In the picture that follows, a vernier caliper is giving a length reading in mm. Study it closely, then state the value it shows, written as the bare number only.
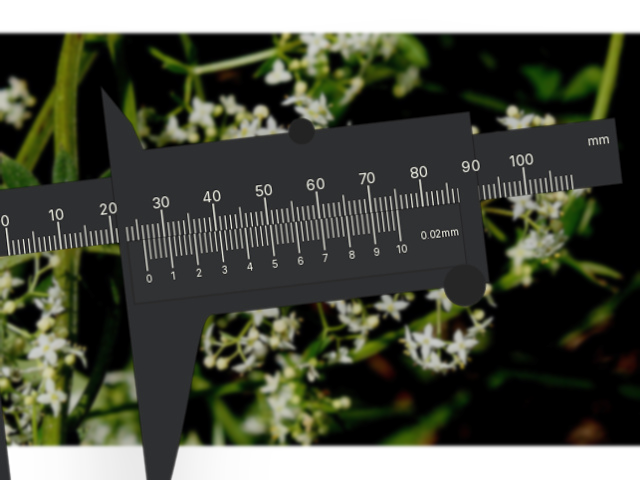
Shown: 26.0
